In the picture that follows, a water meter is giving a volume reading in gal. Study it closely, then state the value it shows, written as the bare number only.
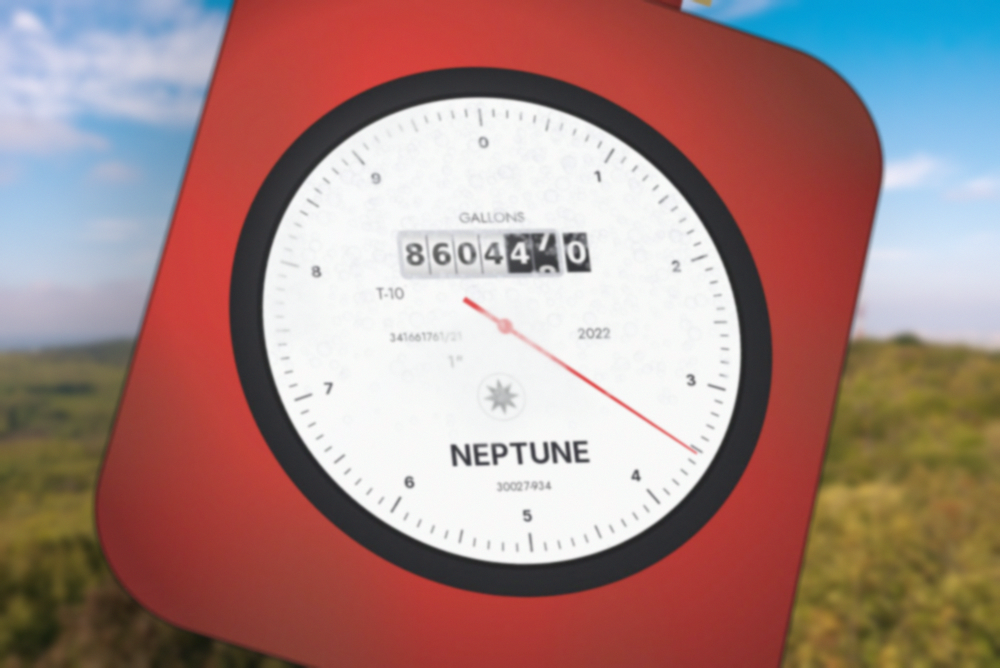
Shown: 8604473.5
